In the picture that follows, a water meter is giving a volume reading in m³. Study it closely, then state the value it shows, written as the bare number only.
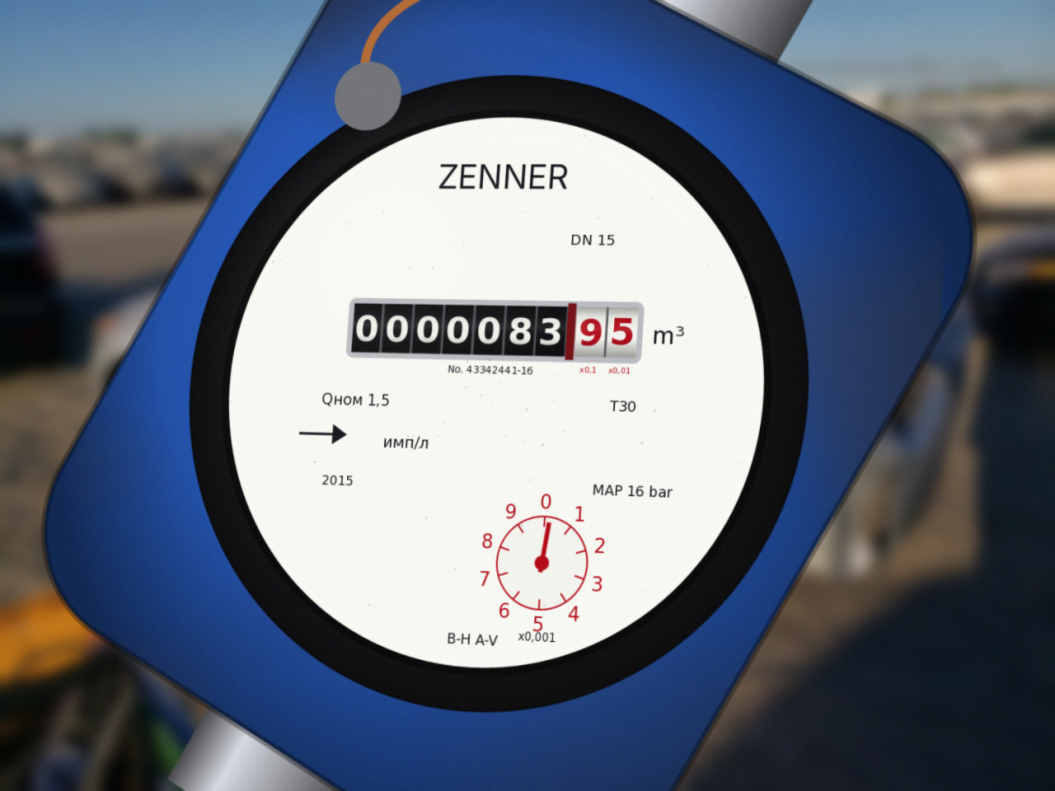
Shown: 83.950
